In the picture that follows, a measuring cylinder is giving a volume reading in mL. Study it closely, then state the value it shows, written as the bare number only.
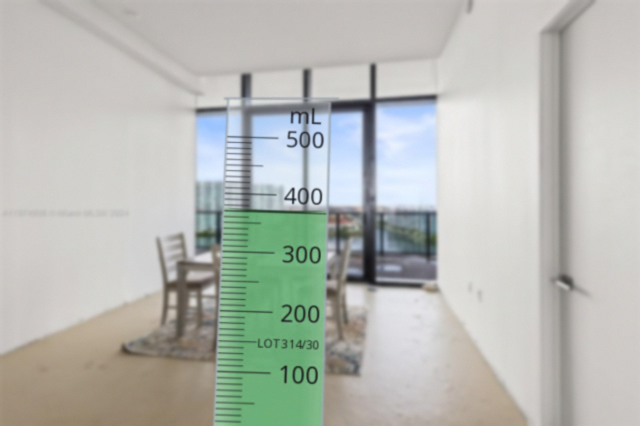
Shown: 370
